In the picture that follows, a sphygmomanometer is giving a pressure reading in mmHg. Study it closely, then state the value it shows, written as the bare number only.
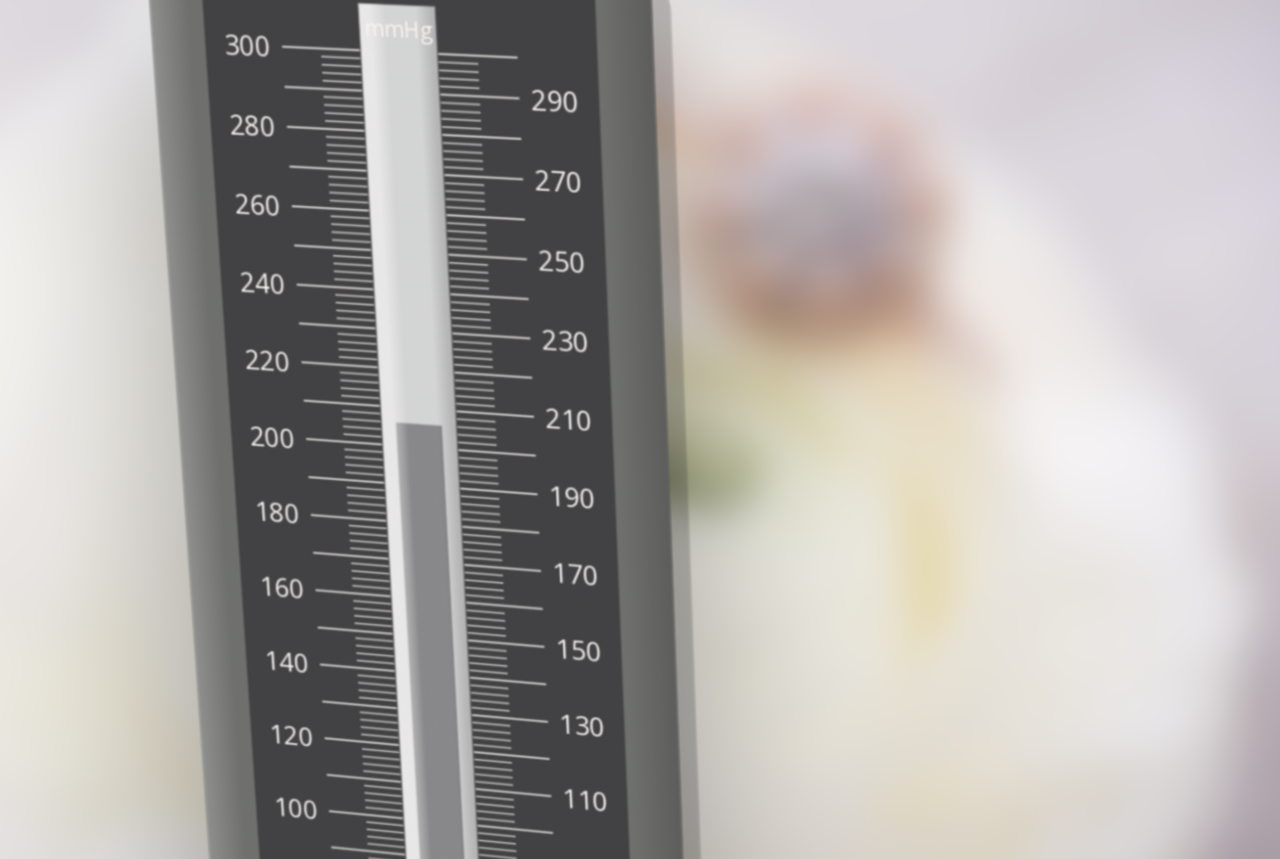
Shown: 206
